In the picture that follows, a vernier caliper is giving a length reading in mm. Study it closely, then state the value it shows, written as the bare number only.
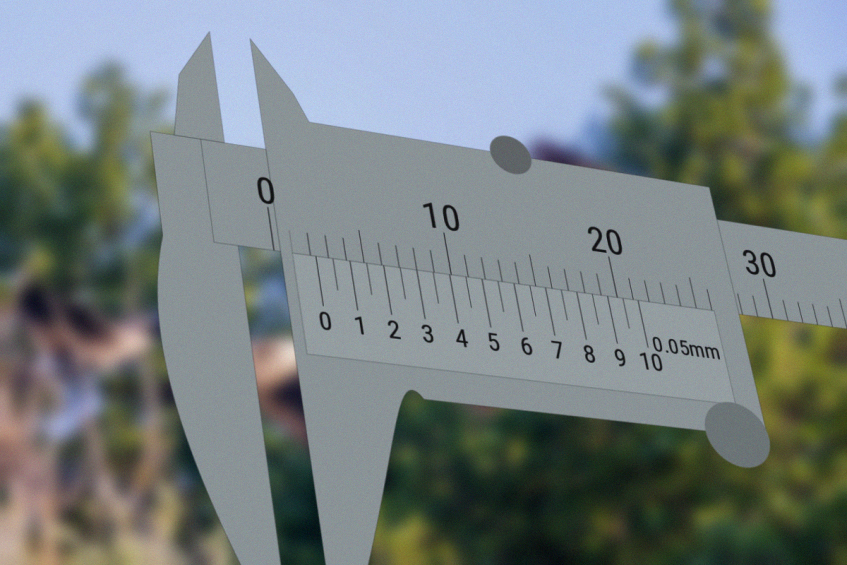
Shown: 2.3
